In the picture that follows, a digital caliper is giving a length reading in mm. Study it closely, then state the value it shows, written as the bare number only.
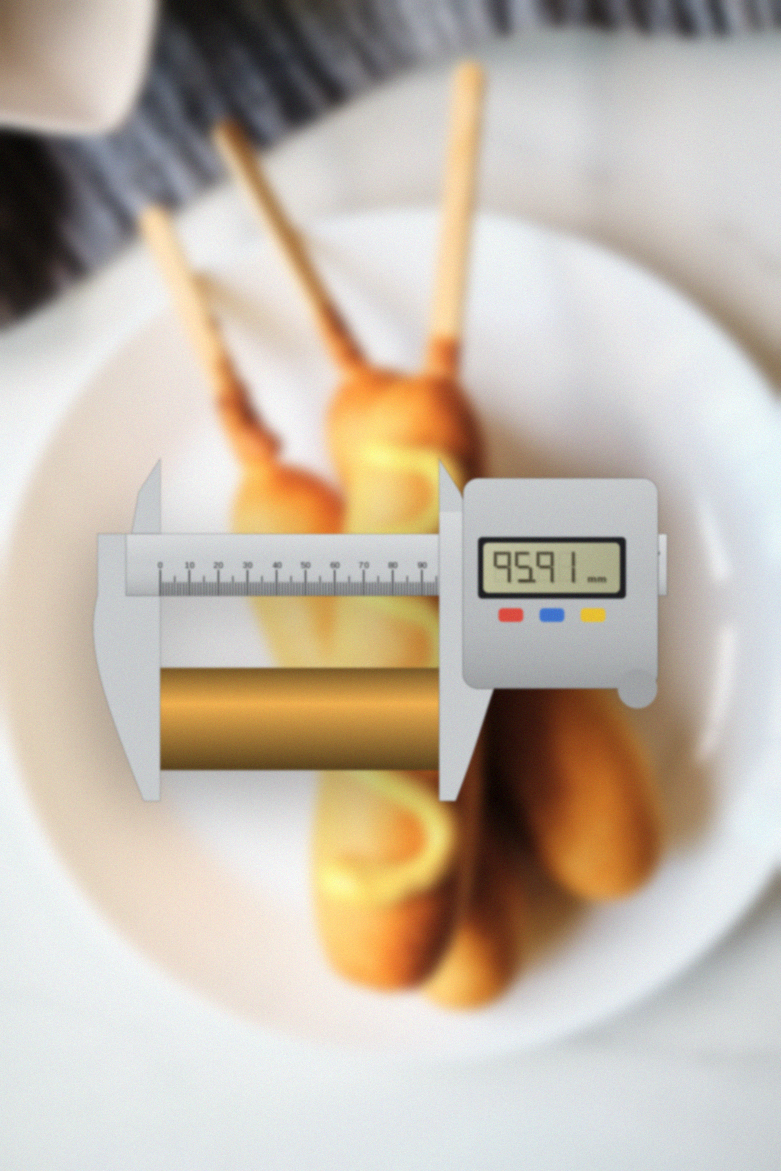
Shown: 95.91
